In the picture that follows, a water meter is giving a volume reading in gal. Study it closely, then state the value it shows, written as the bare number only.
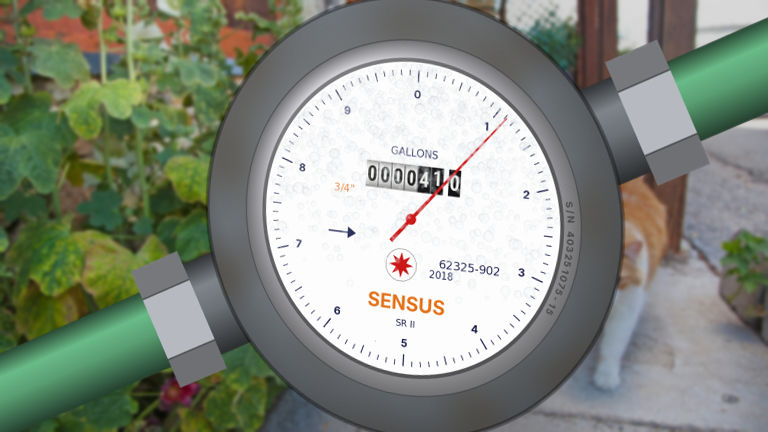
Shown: 411.1
